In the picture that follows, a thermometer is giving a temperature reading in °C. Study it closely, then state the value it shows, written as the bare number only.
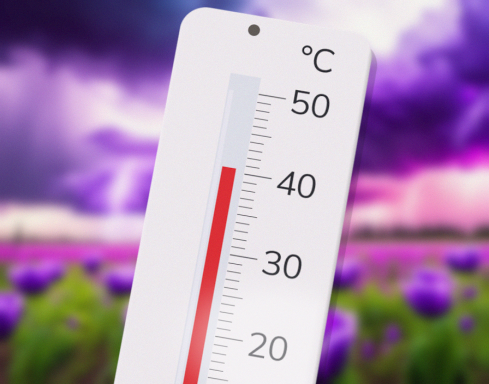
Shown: 40.5
